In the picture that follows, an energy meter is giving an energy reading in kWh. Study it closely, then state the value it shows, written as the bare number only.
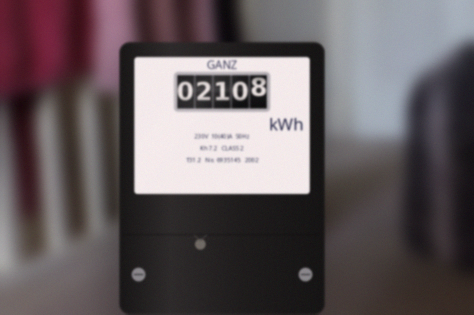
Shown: 2108
